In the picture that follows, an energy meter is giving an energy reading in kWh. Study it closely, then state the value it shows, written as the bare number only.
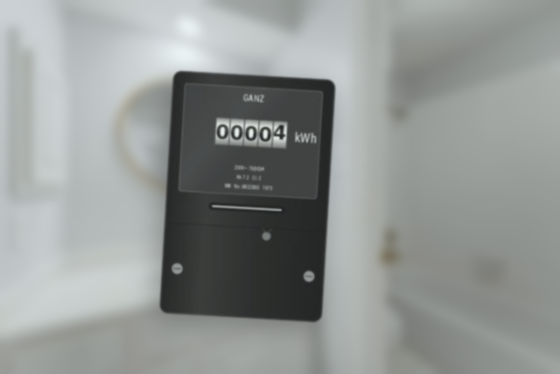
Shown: 4
